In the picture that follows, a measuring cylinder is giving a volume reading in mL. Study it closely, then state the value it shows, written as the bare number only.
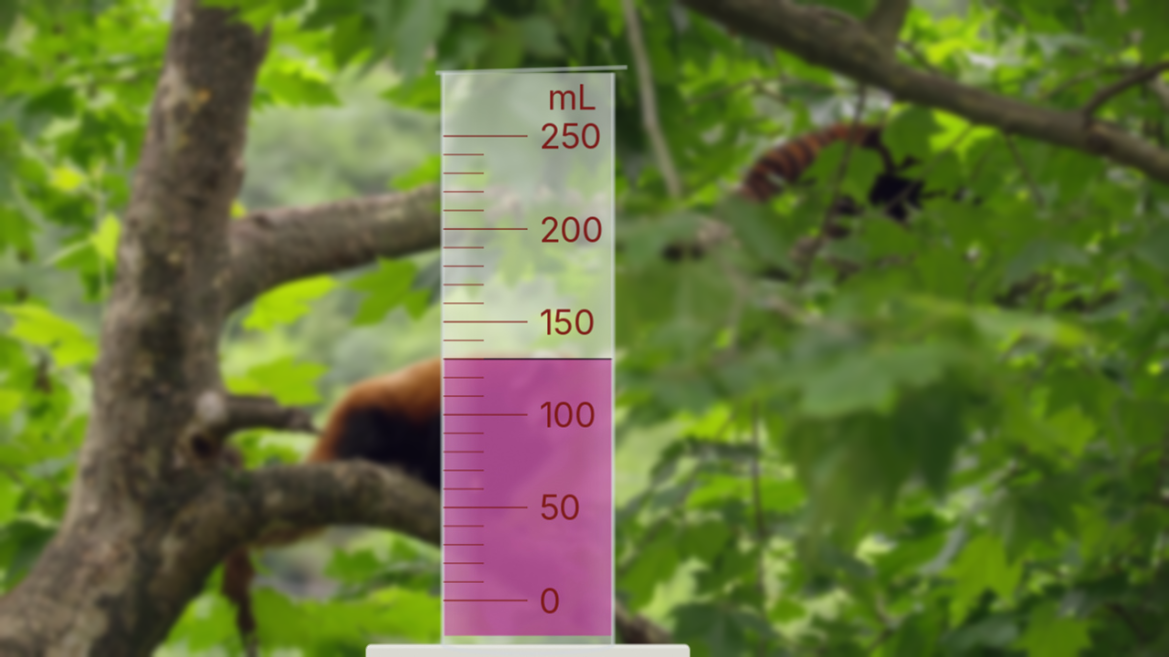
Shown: 130
